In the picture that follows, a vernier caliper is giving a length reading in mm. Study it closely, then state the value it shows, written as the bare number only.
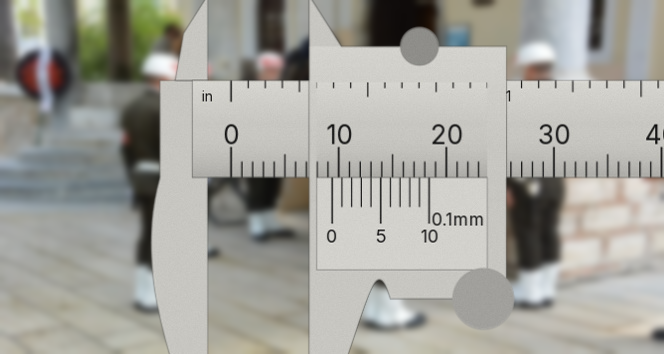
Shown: 9.4
